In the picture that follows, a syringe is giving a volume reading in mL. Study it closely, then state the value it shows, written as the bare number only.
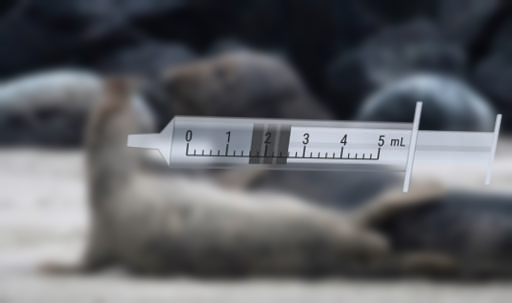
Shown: 1.6
